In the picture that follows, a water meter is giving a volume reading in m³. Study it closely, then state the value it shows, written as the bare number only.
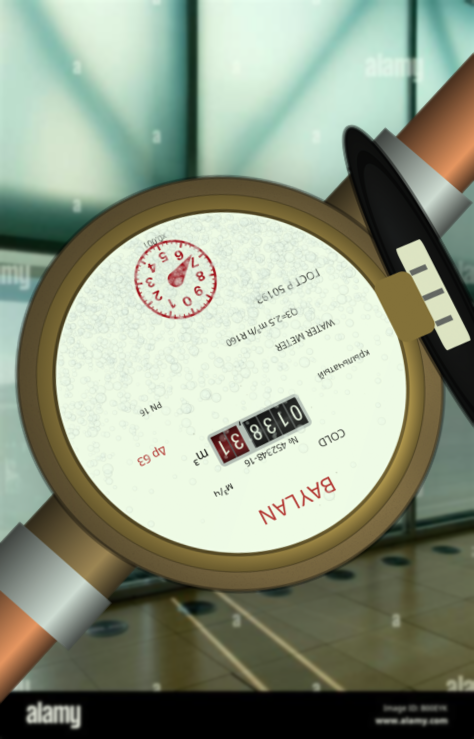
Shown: 138.316
